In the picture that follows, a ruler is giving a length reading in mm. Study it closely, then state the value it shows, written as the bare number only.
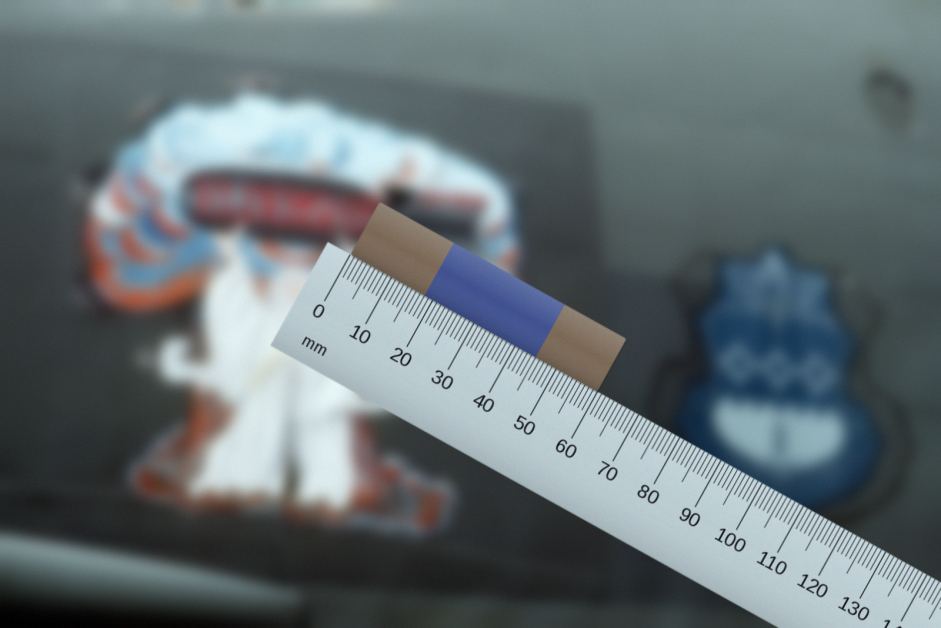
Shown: 60
